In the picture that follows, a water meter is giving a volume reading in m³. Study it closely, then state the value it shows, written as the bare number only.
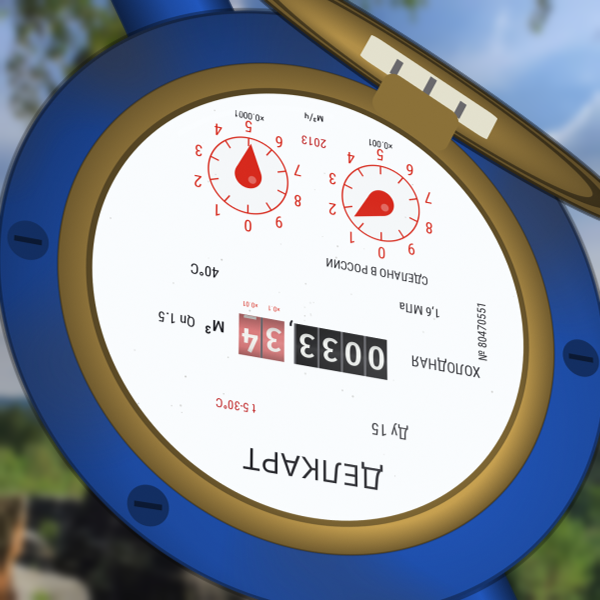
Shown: 33.3415
